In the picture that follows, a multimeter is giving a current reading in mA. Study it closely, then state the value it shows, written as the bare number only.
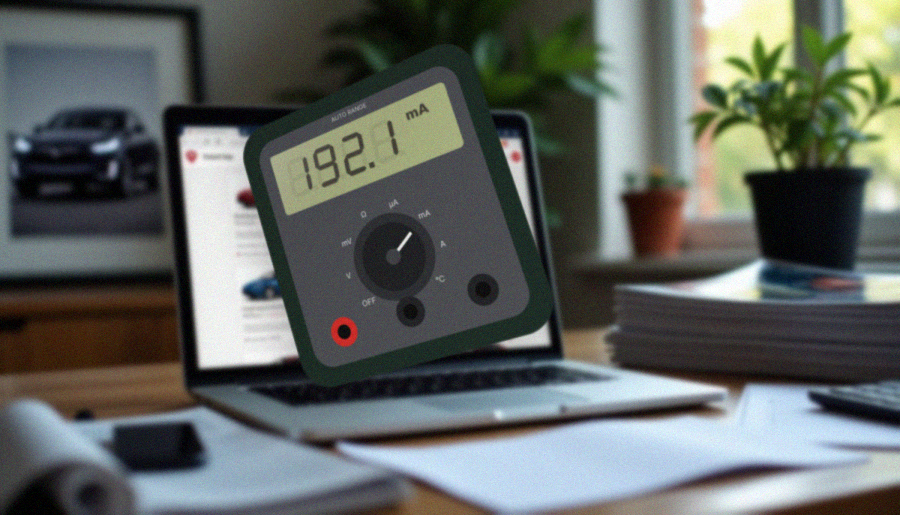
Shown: 192.1
